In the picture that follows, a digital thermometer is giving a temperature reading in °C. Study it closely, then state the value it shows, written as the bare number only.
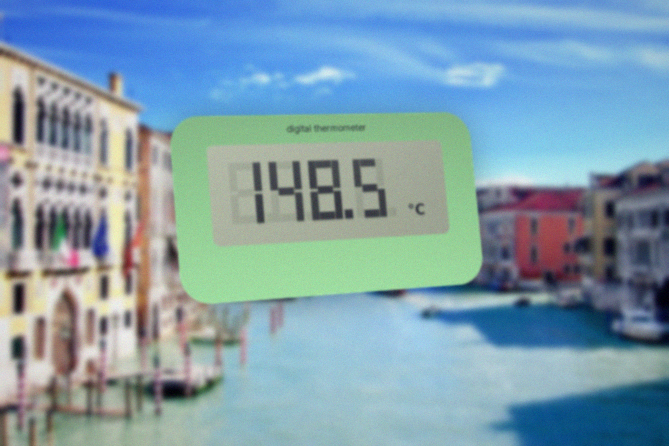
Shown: 148.5
